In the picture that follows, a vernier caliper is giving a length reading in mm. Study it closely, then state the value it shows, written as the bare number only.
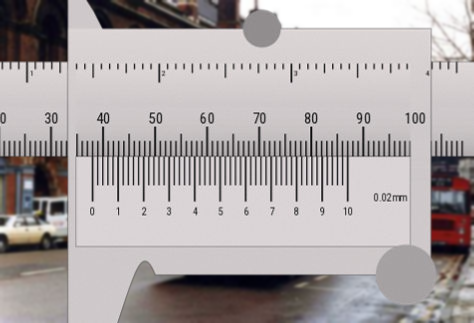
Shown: 38.0
